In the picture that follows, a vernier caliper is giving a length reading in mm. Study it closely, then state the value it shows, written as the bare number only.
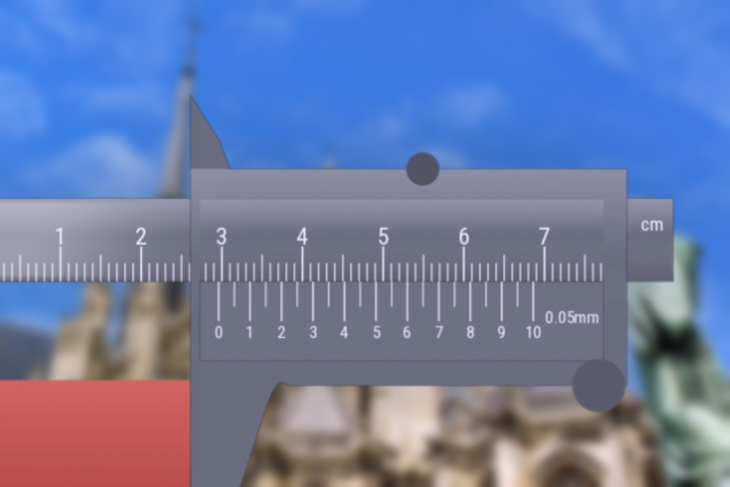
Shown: 29.6
